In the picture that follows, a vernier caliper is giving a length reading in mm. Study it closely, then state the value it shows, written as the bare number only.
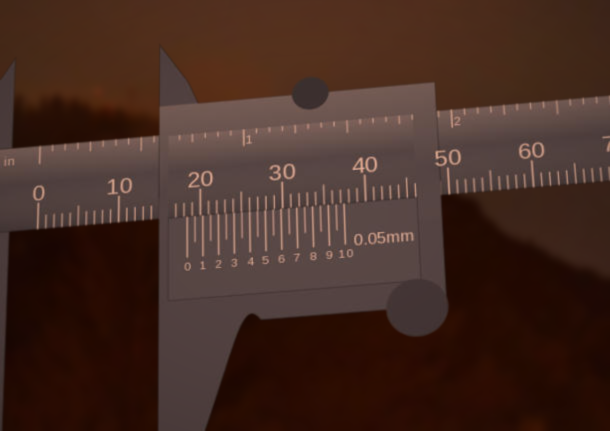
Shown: 18.4
